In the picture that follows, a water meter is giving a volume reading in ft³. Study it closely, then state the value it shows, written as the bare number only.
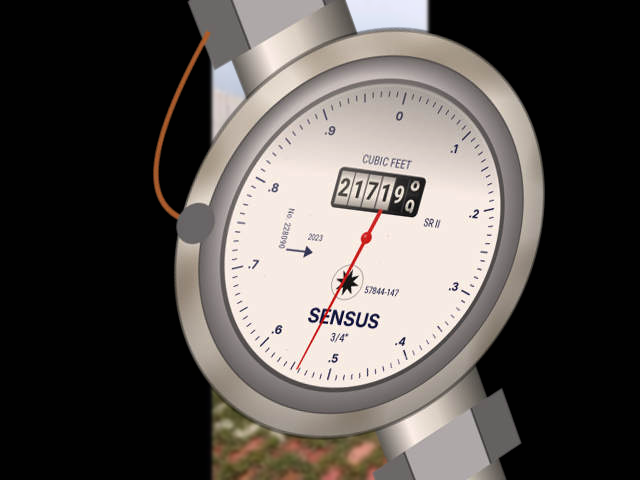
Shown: 217198.54
